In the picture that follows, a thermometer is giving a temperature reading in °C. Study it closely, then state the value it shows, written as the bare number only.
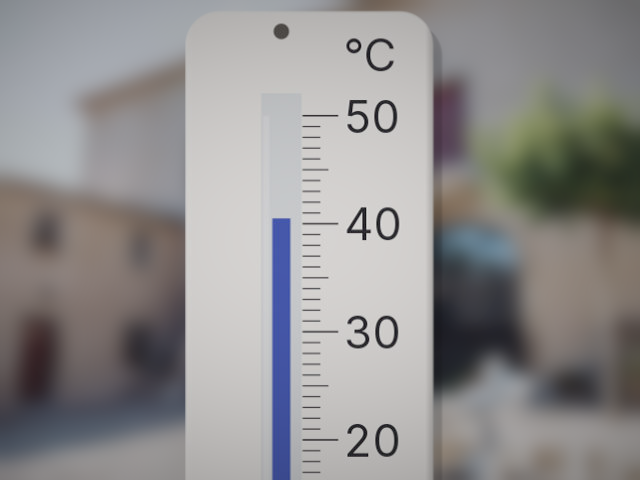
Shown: 40.5
